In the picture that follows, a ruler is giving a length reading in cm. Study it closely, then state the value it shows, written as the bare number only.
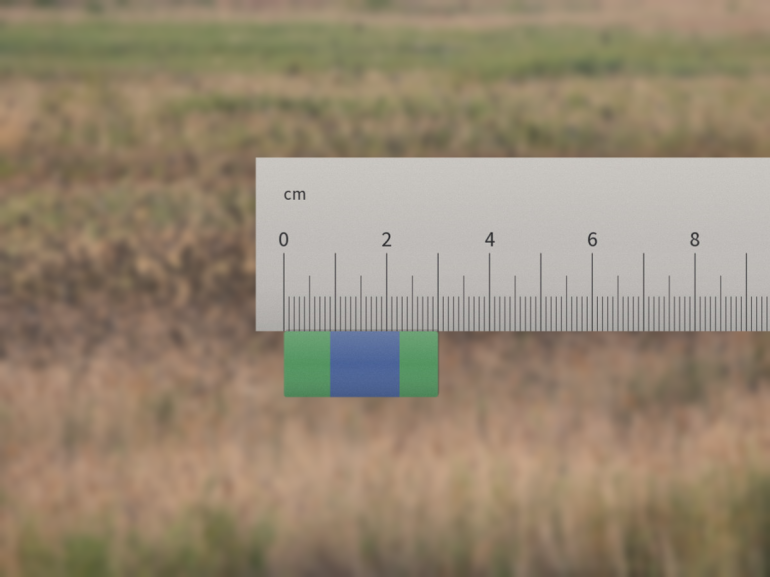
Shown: 3
